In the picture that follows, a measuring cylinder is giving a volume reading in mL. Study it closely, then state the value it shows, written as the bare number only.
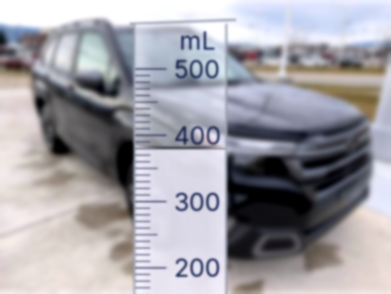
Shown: 380
